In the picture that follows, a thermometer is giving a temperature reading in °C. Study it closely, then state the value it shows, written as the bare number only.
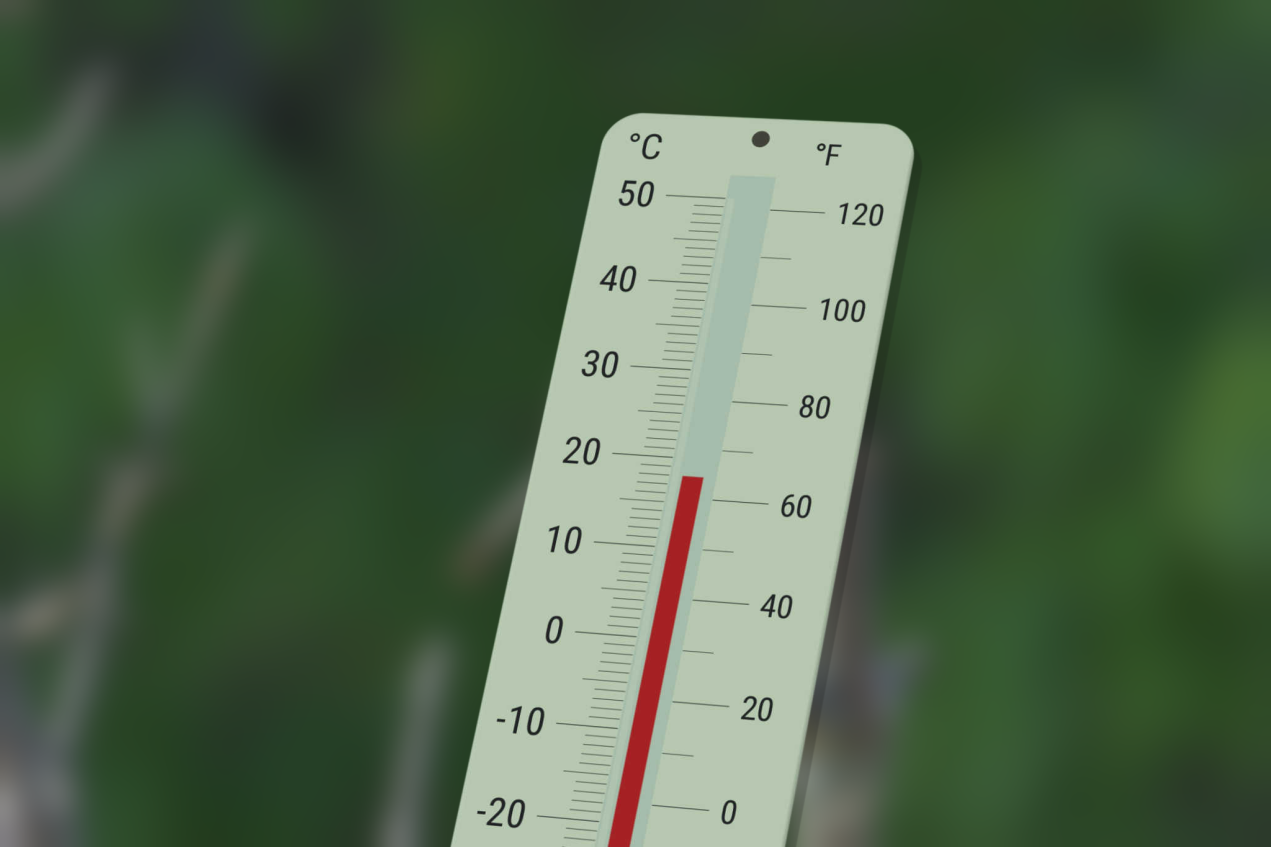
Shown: 18
